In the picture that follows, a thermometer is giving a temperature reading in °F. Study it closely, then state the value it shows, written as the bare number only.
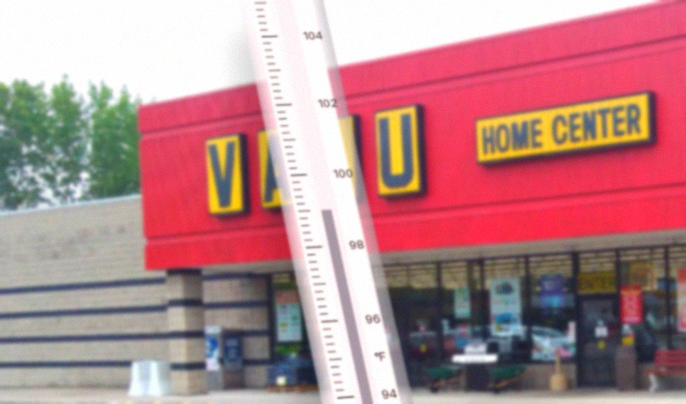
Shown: 99
